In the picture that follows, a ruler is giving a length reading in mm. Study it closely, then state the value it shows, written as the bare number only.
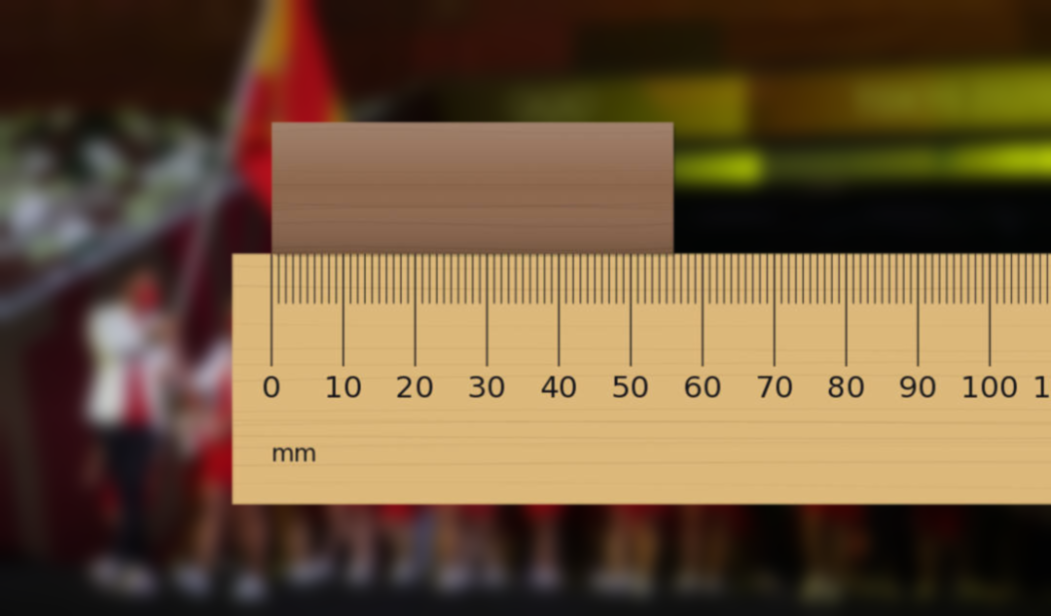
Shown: 56
